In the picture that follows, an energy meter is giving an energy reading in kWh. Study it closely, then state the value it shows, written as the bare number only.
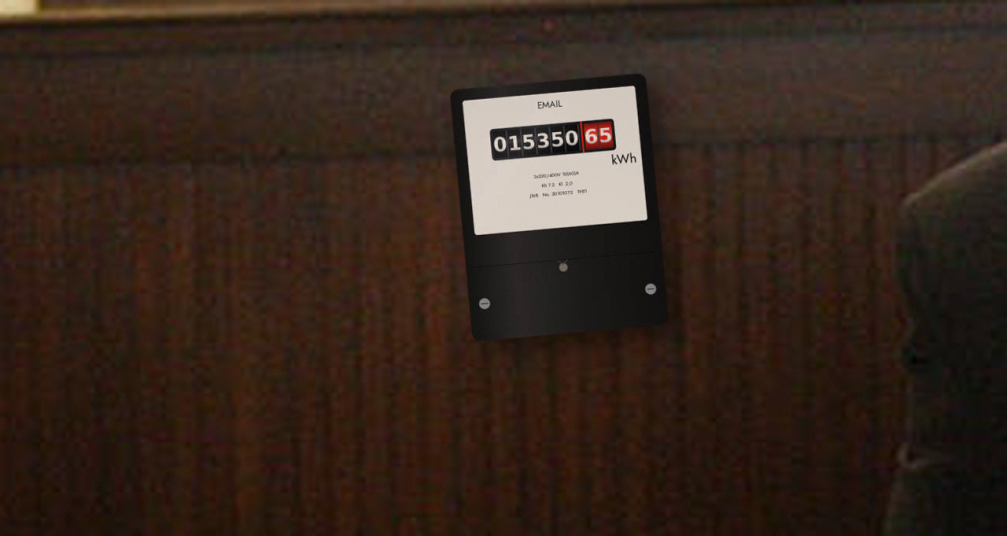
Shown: 15350.65
